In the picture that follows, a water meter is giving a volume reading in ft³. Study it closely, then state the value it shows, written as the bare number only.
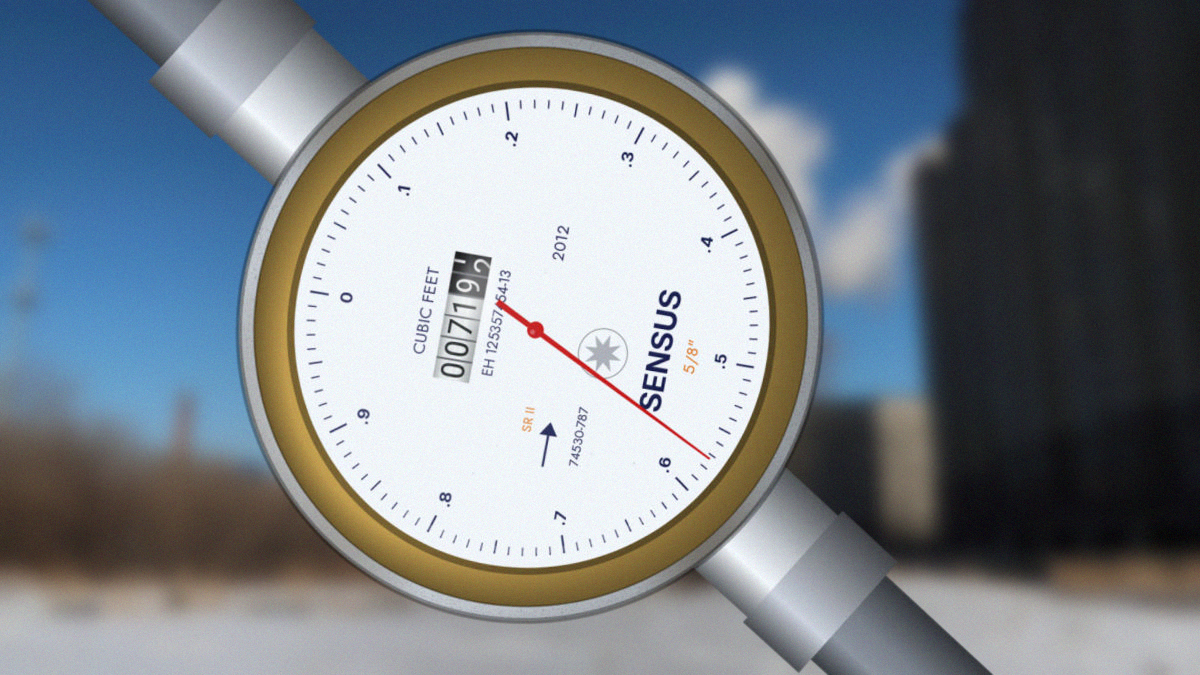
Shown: 7191.57
